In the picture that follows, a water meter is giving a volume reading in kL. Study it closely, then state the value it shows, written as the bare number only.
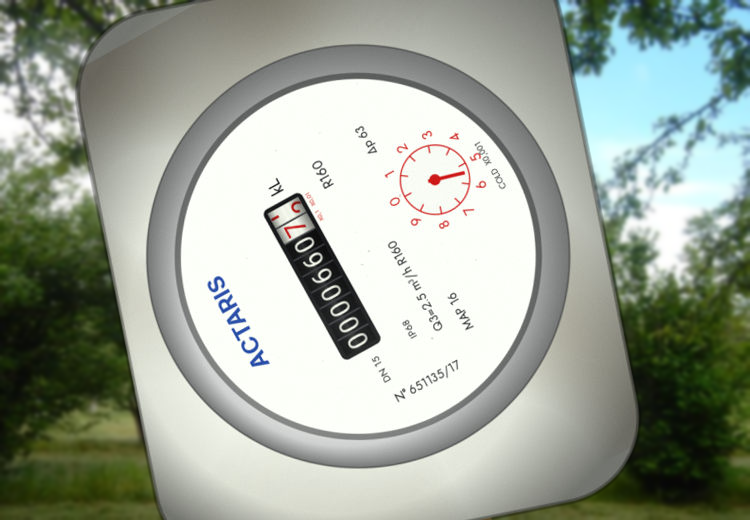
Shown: 660.715
